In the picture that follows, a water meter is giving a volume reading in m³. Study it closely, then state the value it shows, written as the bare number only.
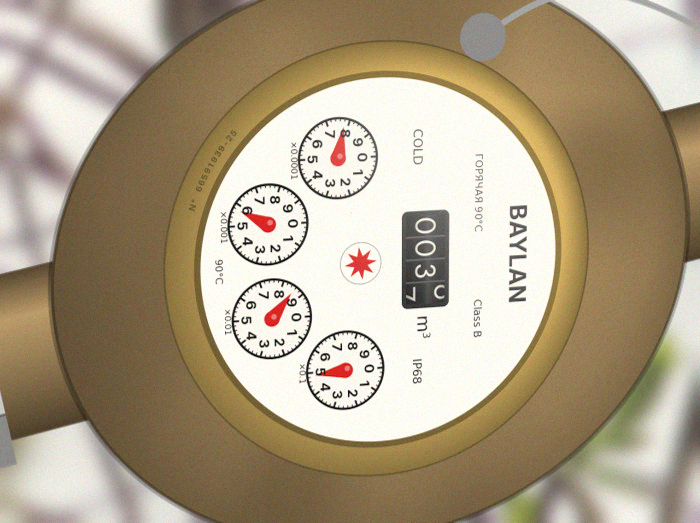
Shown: 36.4857
